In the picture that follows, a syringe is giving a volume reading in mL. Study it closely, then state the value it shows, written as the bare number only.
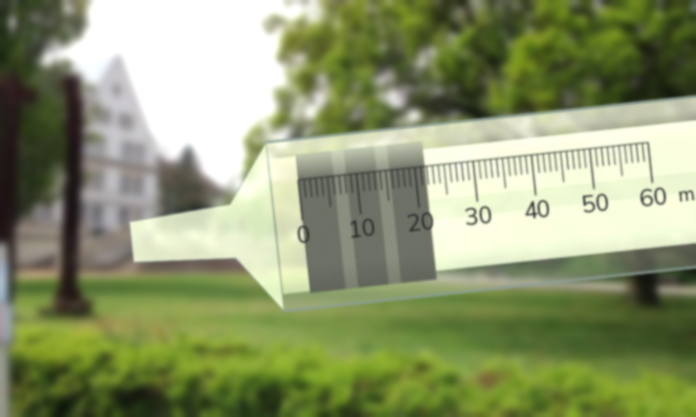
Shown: 0
